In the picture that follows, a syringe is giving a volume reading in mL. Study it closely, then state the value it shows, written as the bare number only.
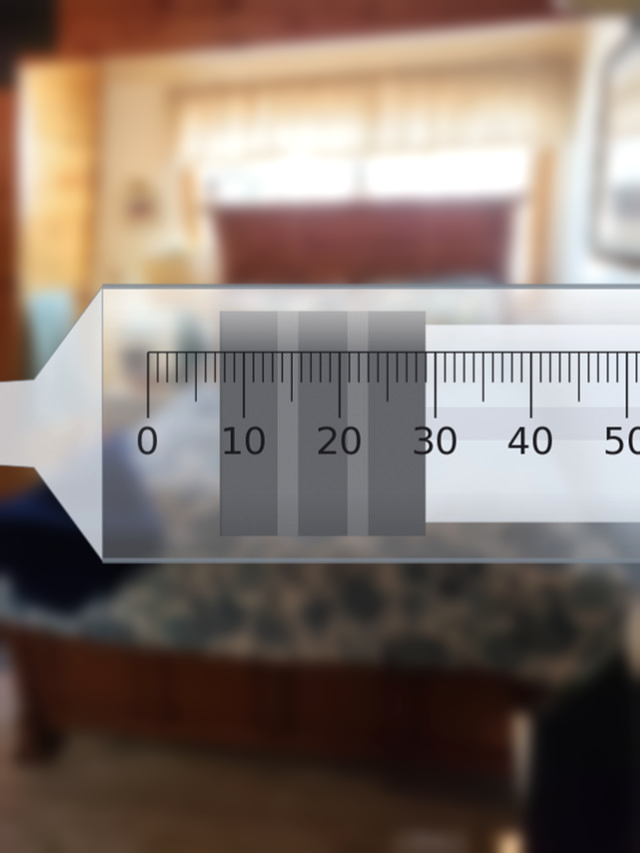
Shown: 7.5
